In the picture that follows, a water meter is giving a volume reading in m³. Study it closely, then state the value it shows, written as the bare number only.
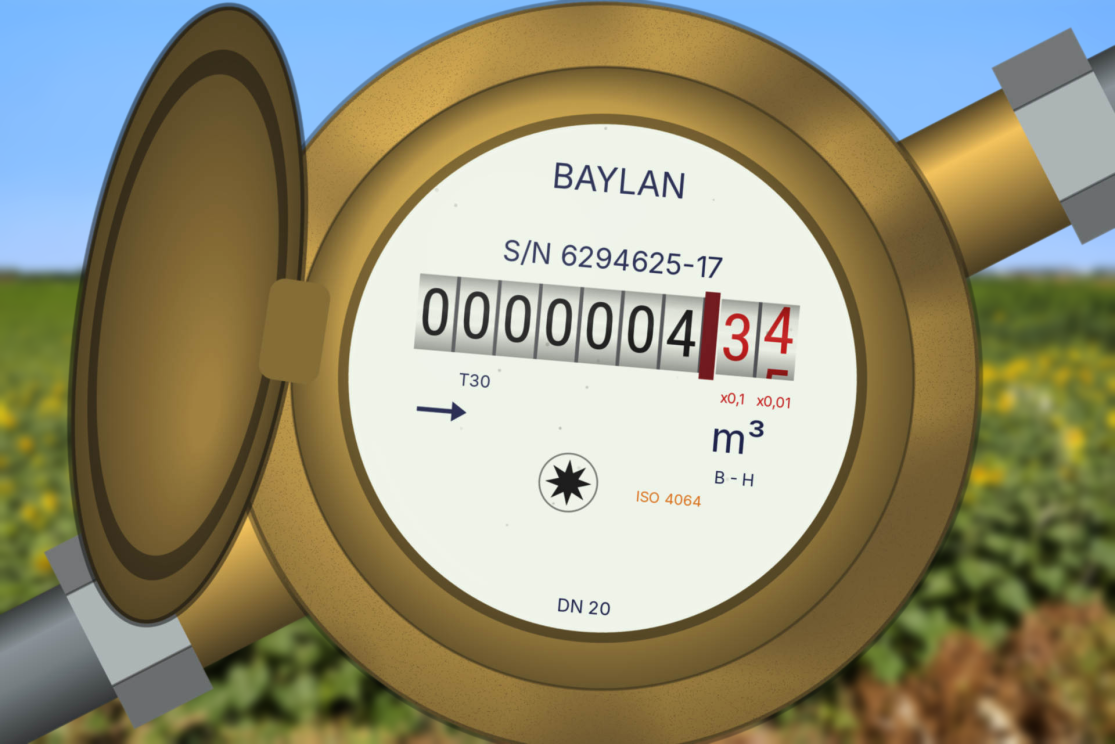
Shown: 4.34
